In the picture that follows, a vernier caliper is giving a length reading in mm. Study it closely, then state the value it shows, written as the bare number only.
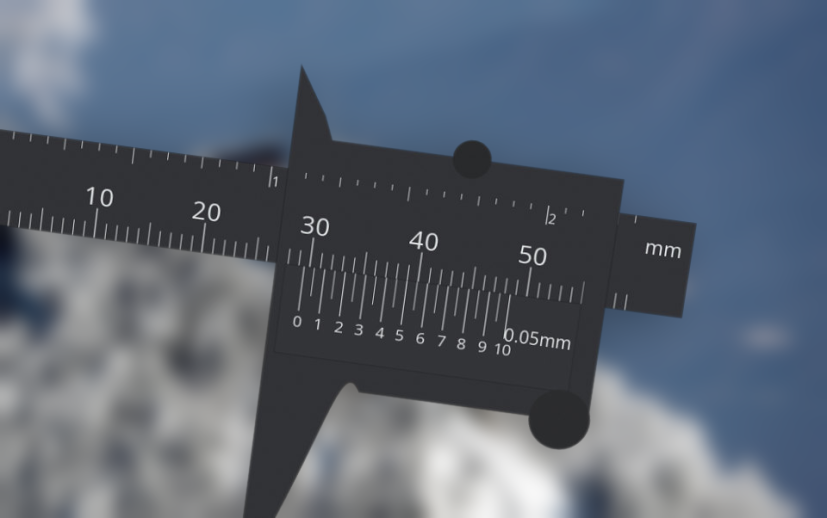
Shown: 29.5
